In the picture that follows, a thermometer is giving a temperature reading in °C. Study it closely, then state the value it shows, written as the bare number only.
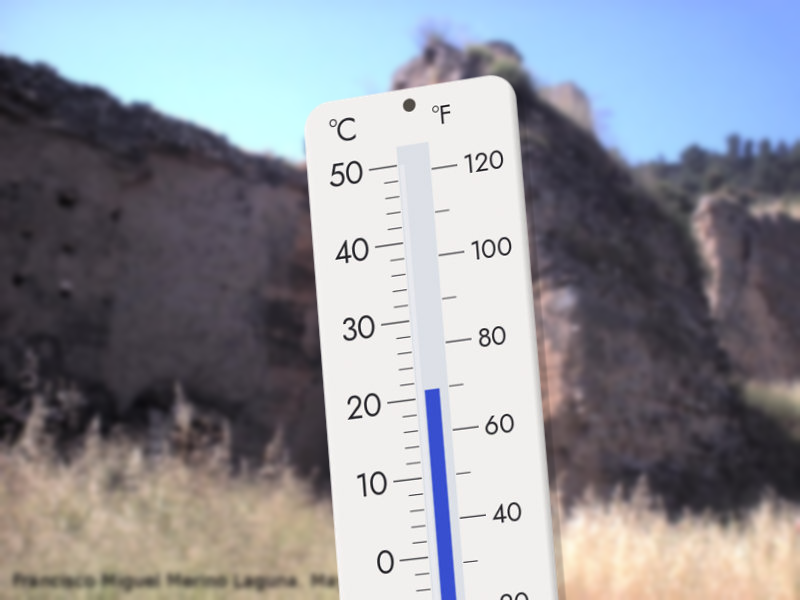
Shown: 21
